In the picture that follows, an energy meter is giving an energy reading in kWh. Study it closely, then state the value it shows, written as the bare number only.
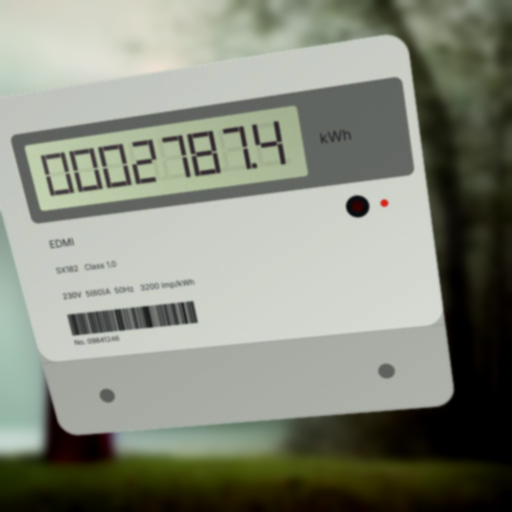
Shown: 2787.4
